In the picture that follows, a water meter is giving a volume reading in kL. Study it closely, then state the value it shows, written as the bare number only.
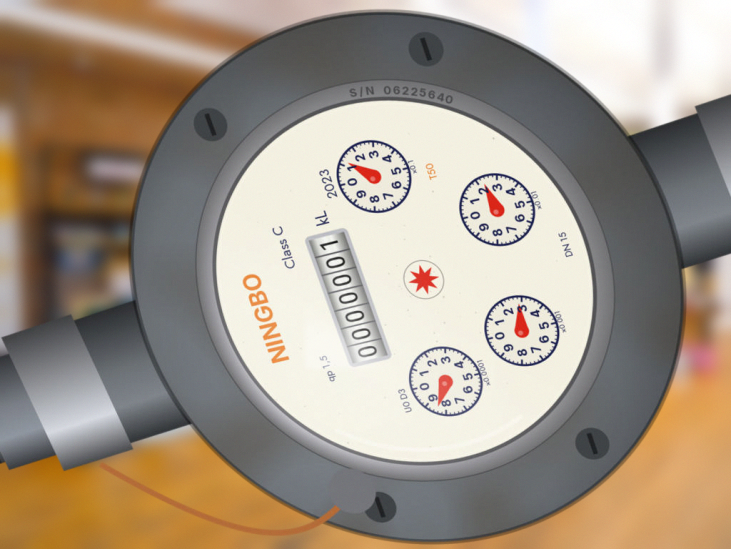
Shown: 1.1228
